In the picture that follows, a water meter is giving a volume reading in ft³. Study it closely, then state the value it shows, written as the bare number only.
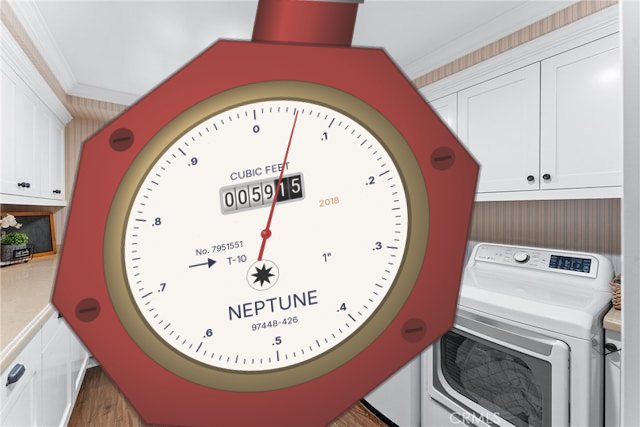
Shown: 5915.05
